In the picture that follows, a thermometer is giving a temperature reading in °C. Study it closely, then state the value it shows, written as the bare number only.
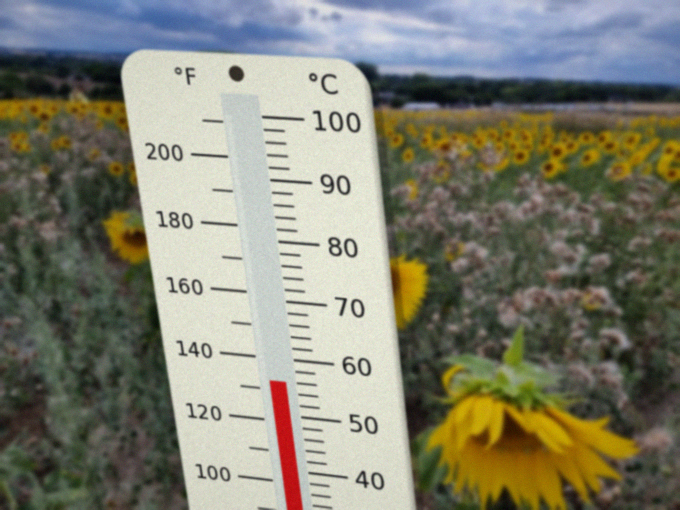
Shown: 56
